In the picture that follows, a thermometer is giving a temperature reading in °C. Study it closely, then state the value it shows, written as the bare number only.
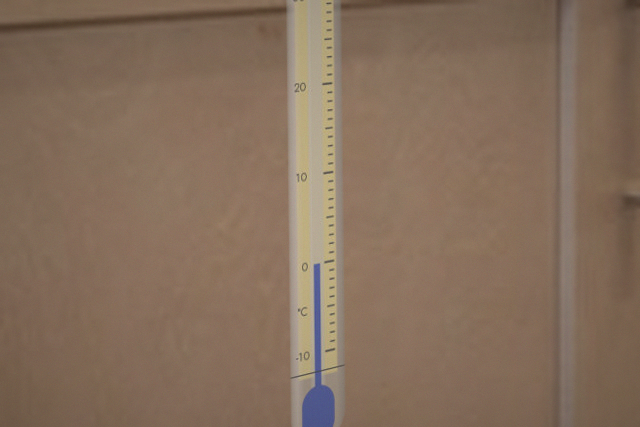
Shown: 0
